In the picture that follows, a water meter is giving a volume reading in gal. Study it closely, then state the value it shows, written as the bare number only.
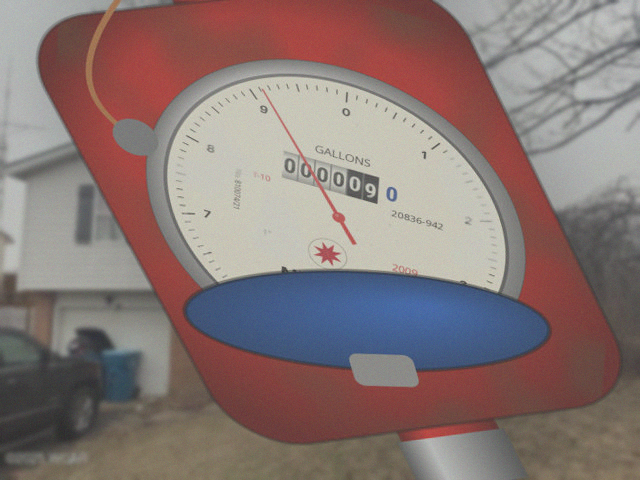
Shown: 89.1
